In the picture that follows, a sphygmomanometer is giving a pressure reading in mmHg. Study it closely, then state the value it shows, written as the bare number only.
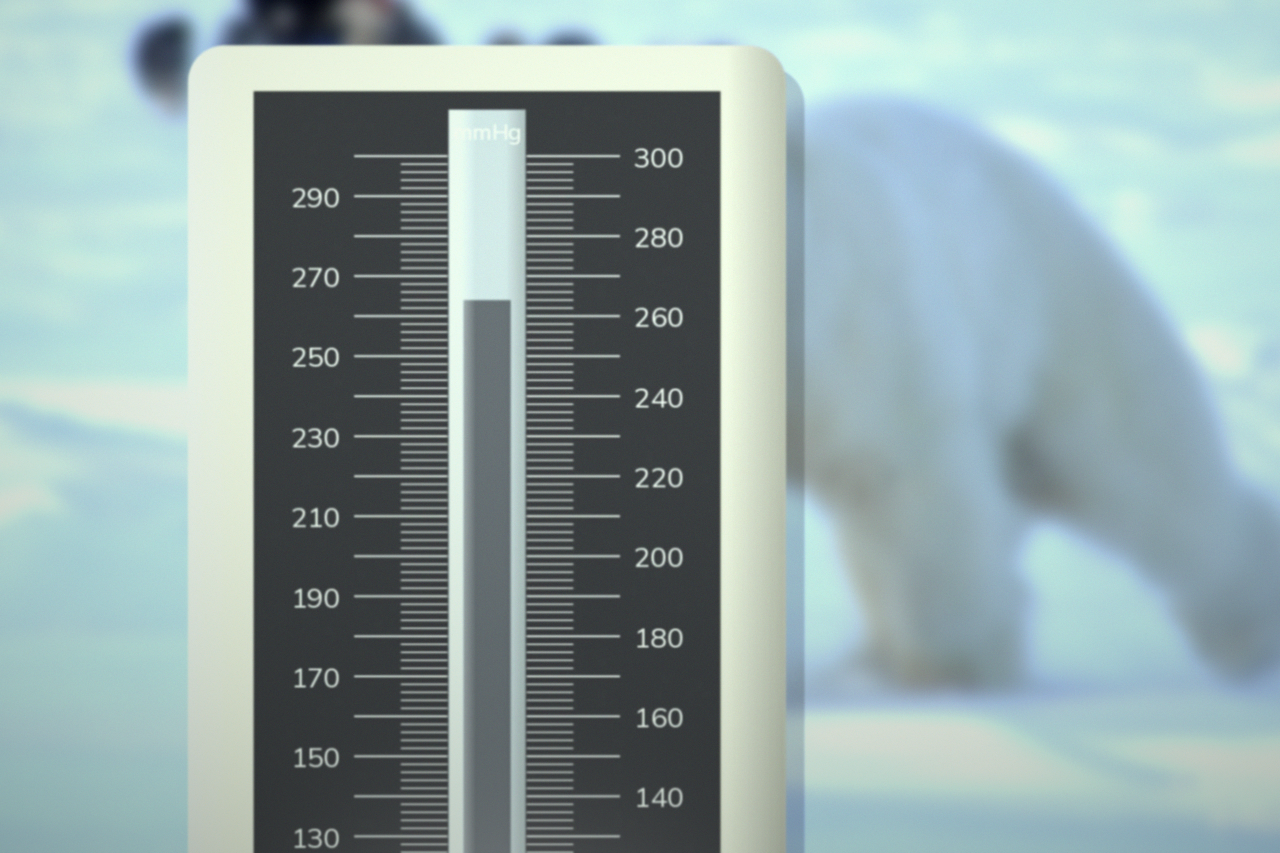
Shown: 264
